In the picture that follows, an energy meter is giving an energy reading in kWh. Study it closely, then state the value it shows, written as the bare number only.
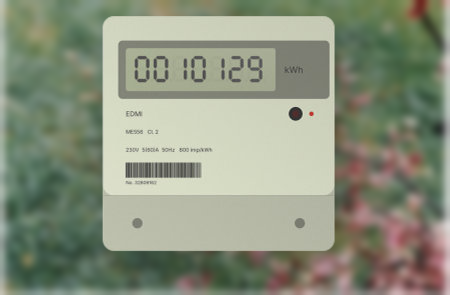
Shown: 10129
